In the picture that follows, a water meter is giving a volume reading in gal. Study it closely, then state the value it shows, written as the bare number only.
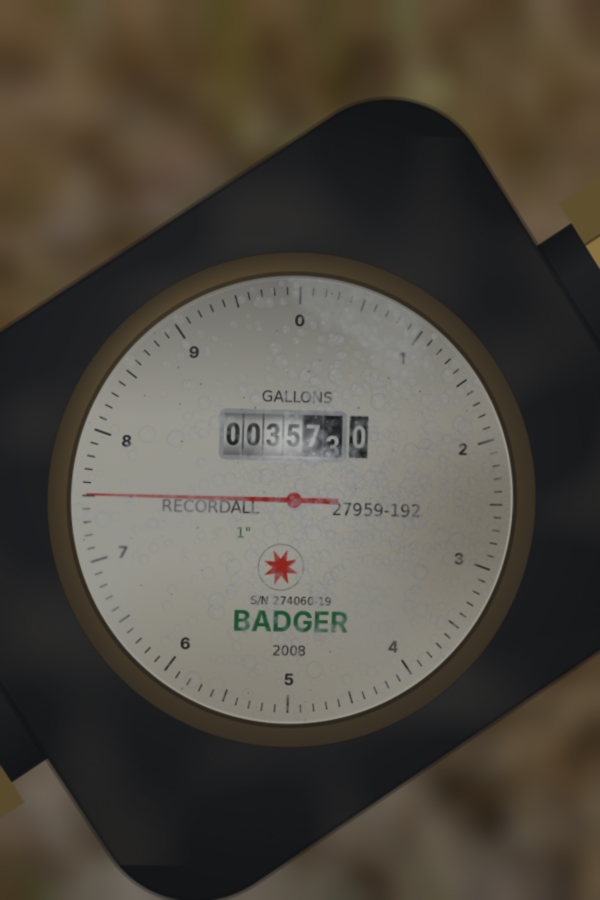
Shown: 35727.5
